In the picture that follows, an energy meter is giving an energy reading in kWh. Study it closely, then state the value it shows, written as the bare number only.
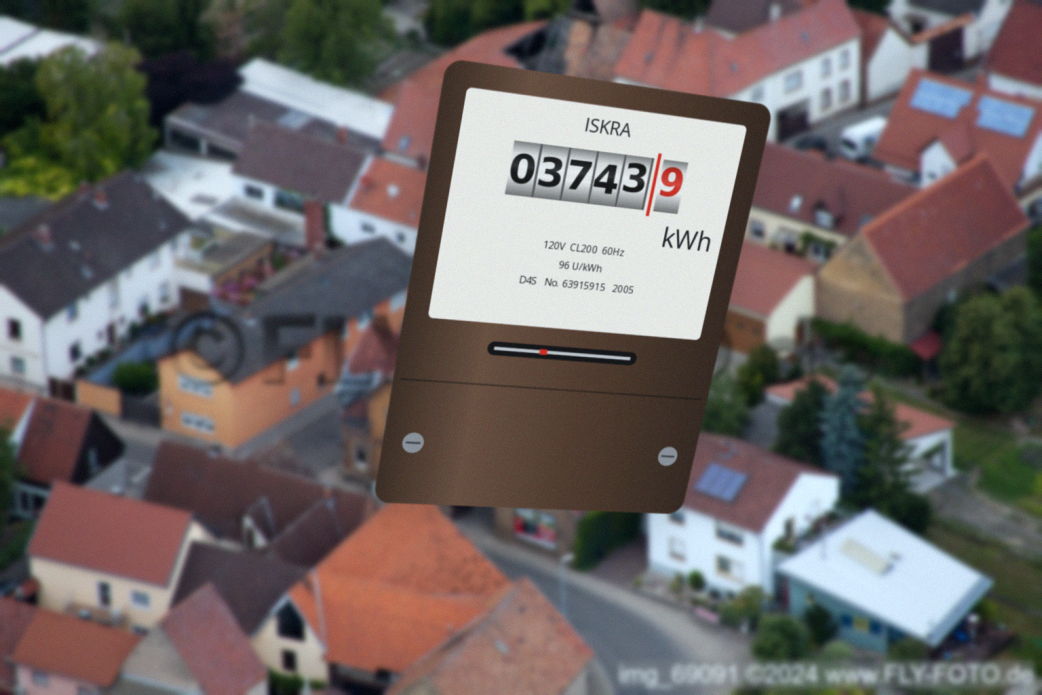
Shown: 3743.9
